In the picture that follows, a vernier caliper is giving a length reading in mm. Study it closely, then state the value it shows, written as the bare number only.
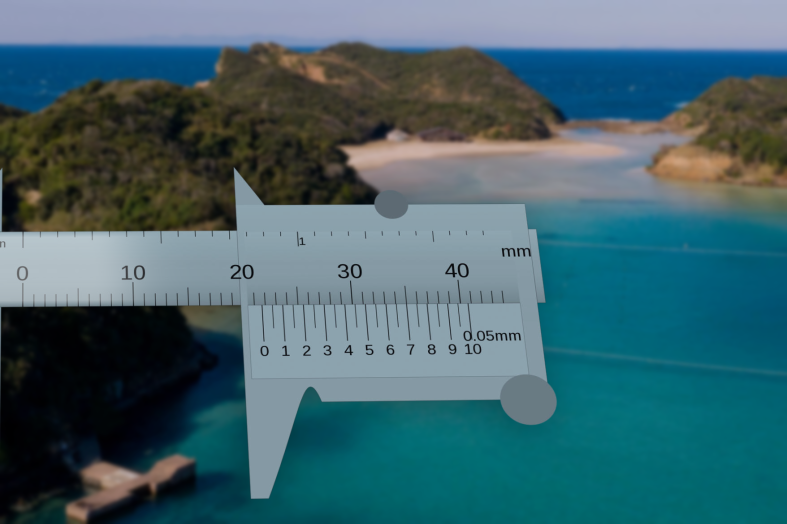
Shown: 21.7
